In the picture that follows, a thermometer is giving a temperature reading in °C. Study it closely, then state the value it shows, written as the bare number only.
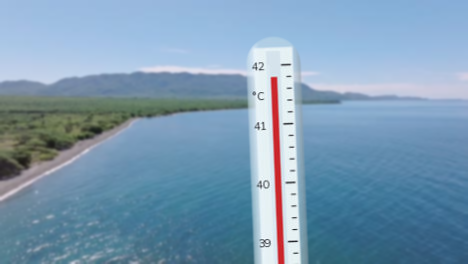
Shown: 41.8
